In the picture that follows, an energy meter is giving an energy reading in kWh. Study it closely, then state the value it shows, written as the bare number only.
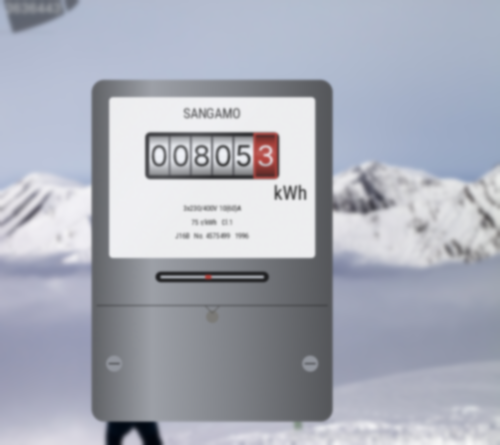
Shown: 805.3
